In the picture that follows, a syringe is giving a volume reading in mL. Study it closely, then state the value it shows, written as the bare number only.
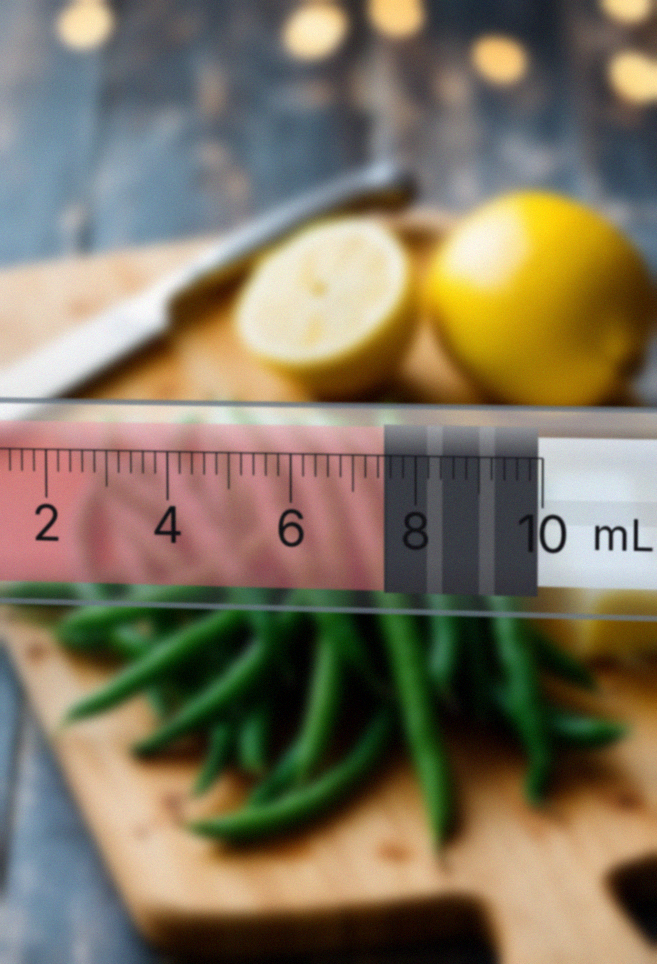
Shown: 7.5
